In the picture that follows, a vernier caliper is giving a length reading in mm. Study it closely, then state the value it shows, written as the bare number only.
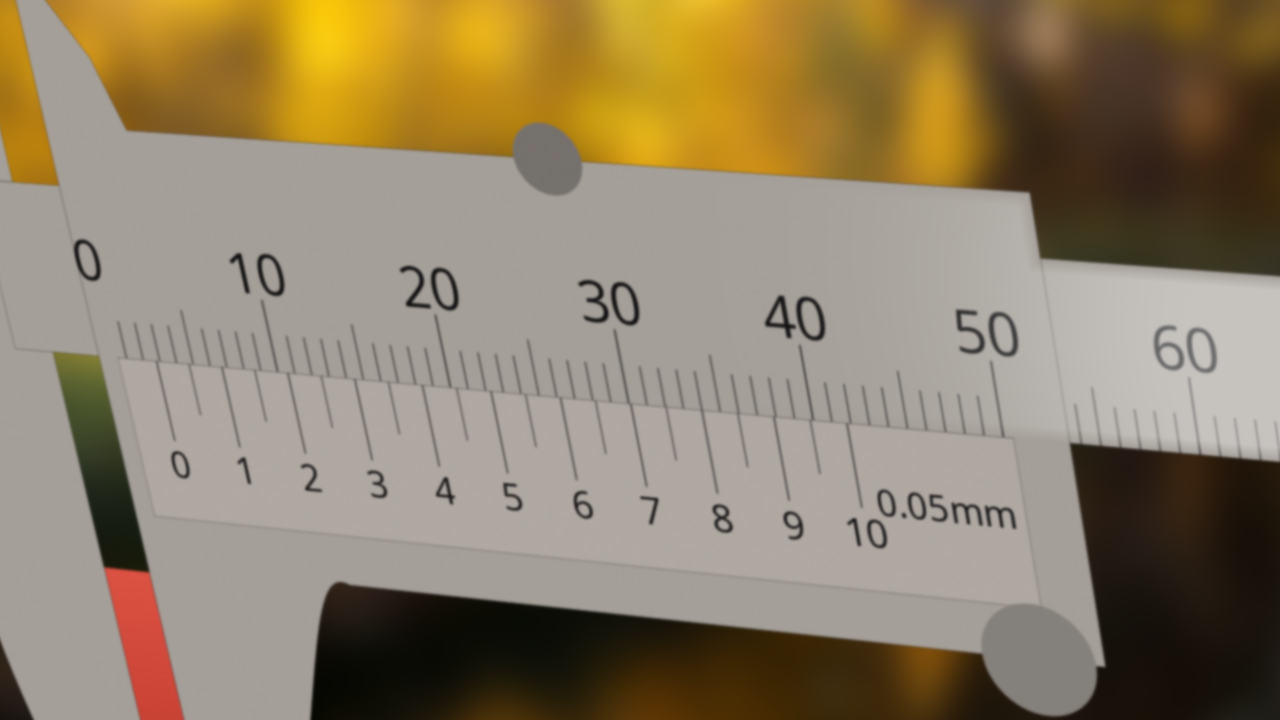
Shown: 2.8
